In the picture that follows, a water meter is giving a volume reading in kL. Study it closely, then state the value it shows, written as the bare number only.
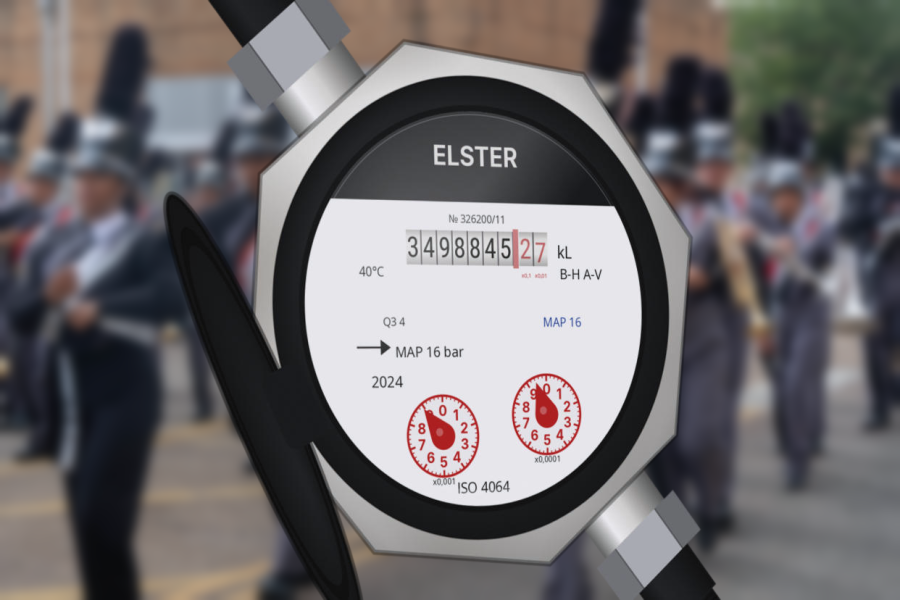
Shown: 3498845.2689
